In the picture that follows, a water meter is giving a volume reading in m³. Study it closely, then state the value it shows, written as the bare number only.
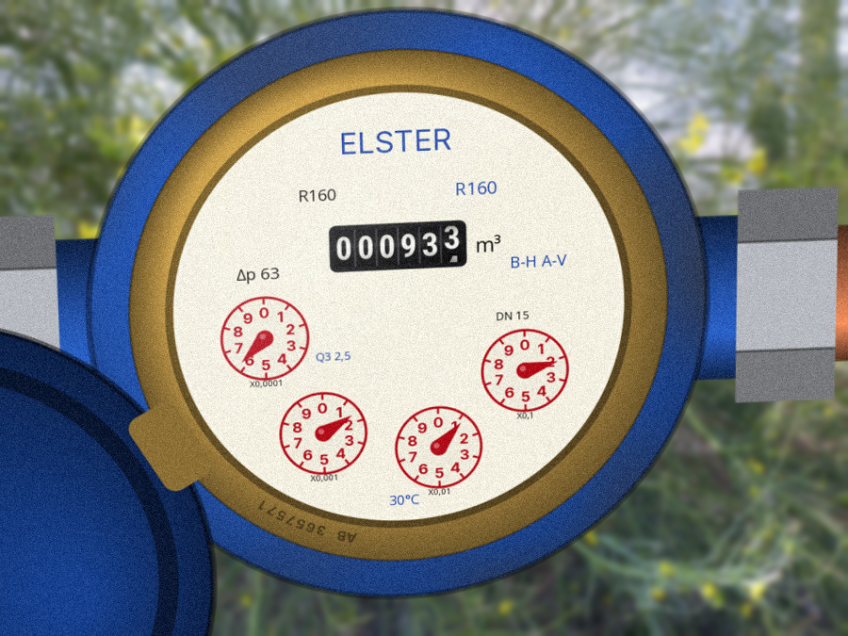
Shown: 933.2116
